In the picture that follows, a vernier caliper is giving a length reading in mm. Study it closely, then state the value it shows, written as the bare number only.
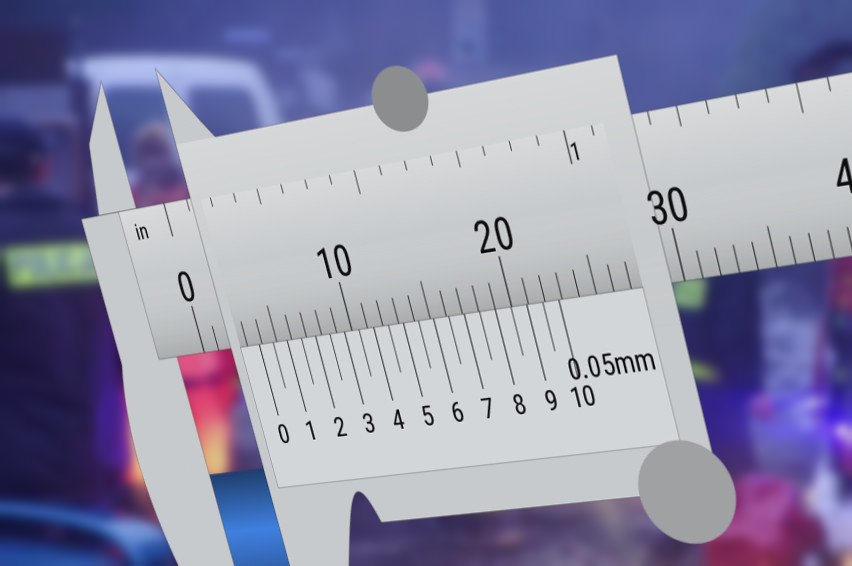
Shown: 3.8
